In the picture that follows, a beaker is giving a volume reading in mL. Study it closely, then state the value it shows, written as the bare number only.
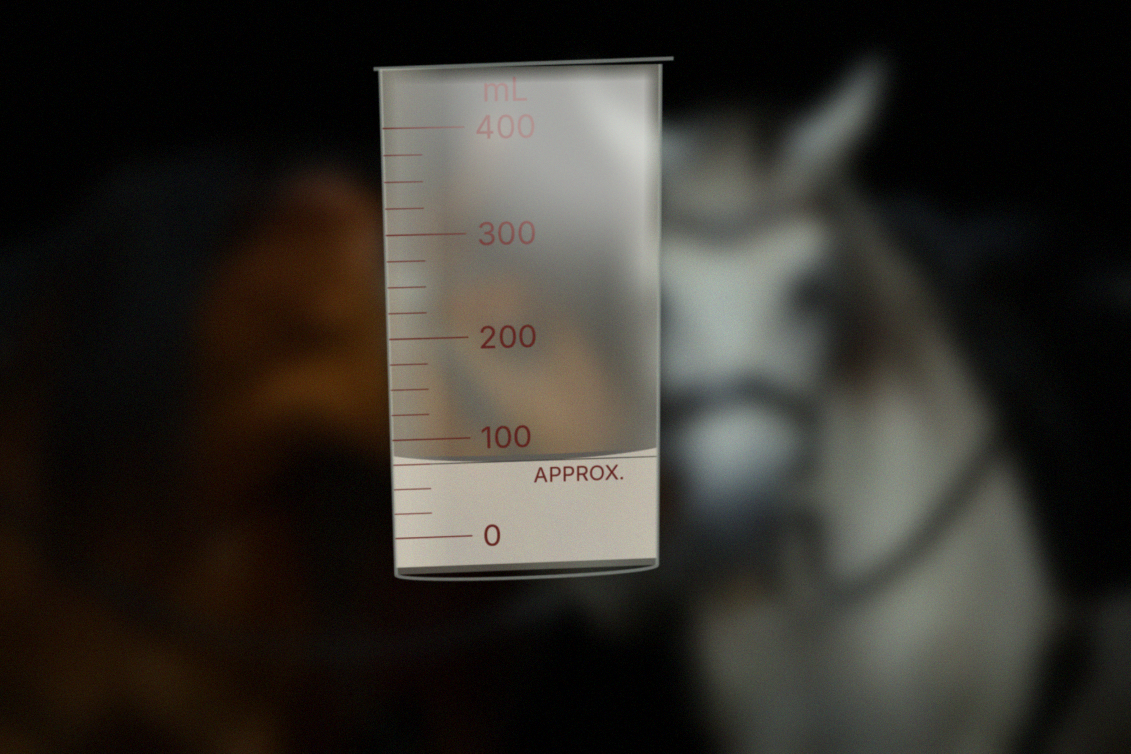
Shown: 75
